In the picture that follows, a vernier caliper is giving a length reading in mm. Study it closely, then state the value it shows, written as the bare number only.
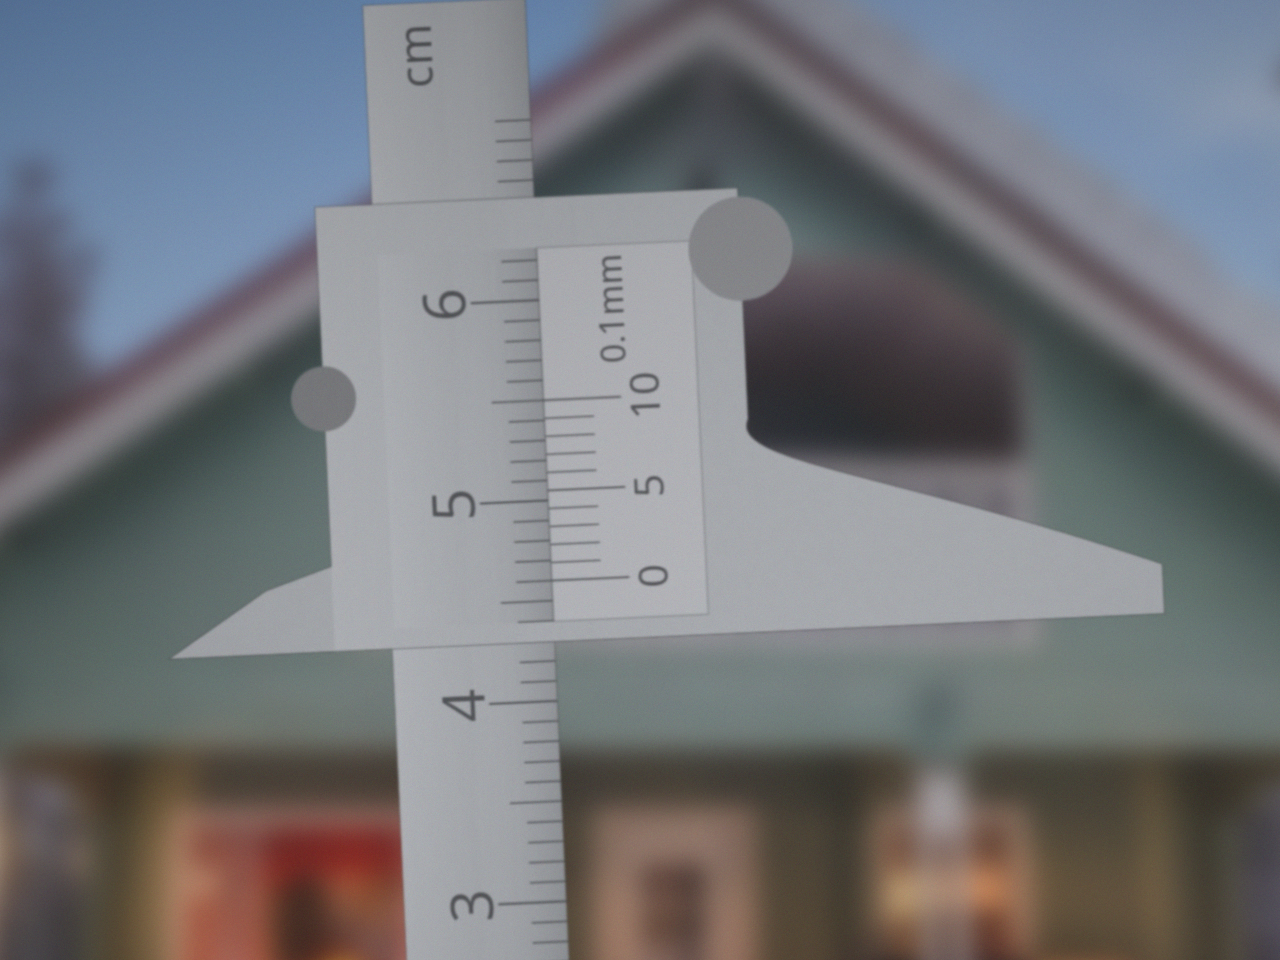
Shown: 46.0
